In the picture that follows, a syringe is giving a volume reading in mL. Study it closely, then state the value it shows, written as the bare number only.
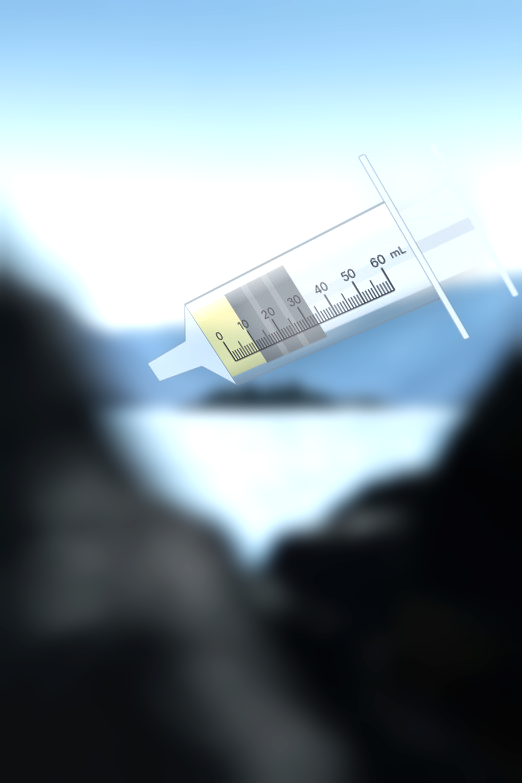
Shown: 10
